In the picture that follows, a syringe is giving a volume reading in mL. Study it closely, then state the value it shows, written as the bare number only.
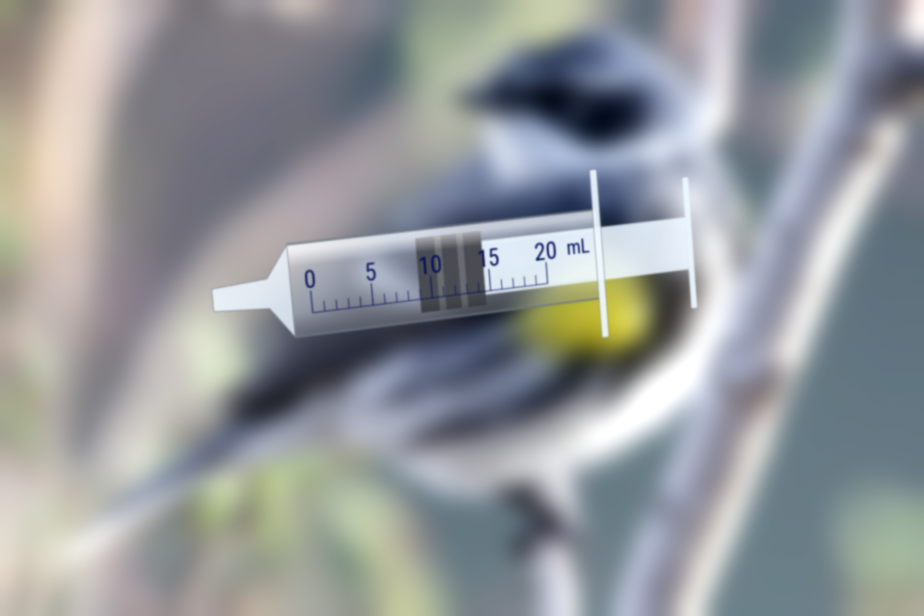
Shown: 9
